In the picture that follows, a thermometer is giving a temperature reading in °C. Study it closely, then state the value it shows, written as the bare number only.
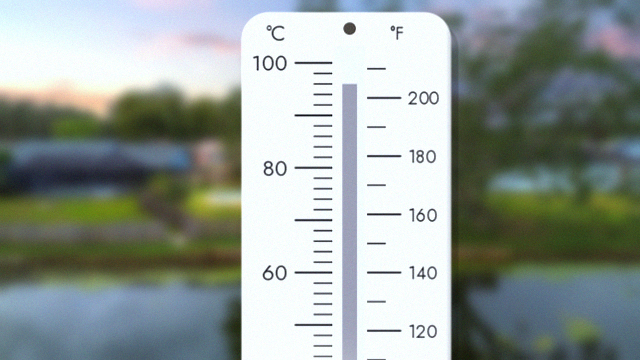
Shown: 96
